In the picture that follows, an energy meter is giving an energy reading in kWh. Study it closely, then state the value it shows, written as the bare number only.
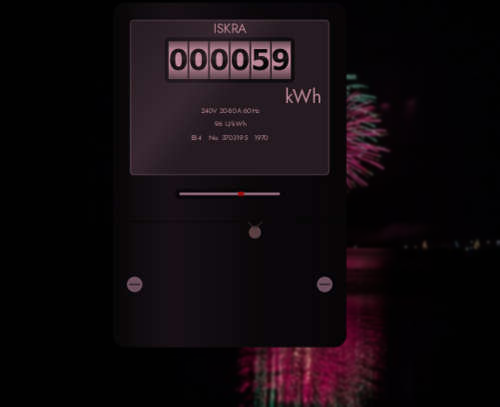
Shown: 59
